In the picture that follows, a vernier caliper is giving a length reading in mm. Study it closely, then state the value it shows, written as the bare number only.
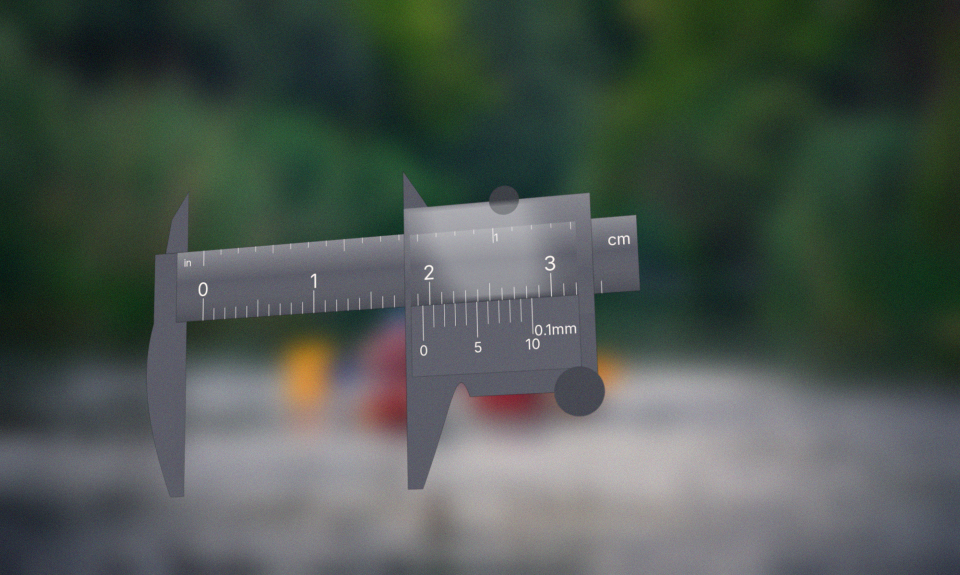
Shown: 19.4
